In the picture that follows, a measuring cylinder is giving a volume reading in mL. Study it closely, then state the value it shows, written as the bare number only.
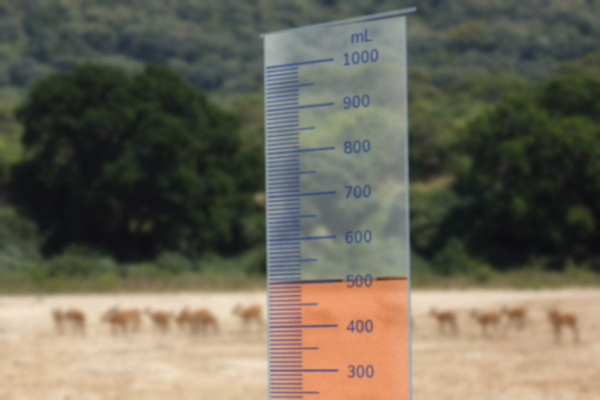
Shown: 500
